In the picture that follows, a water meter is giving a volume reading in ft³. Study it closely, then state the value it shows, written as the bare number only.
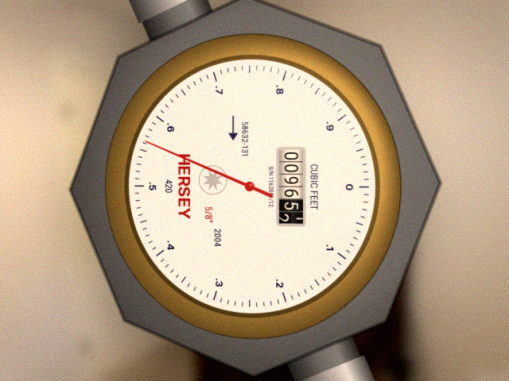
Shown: 9651.56
